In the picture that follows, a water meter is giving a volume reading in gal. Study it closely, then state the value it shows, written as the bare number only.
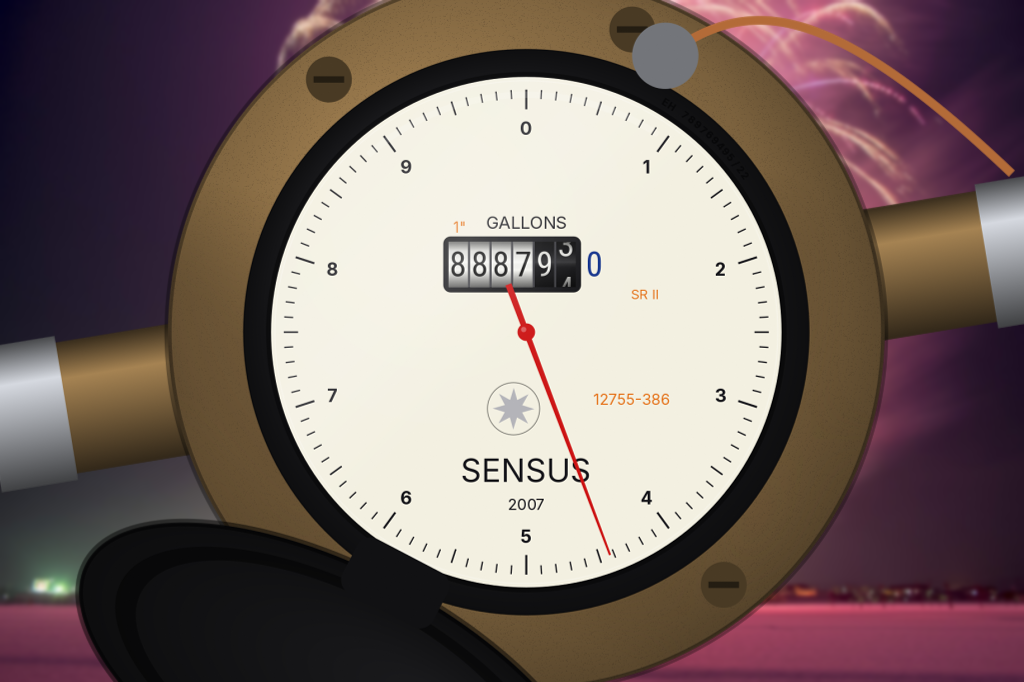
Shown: 8887934.4
